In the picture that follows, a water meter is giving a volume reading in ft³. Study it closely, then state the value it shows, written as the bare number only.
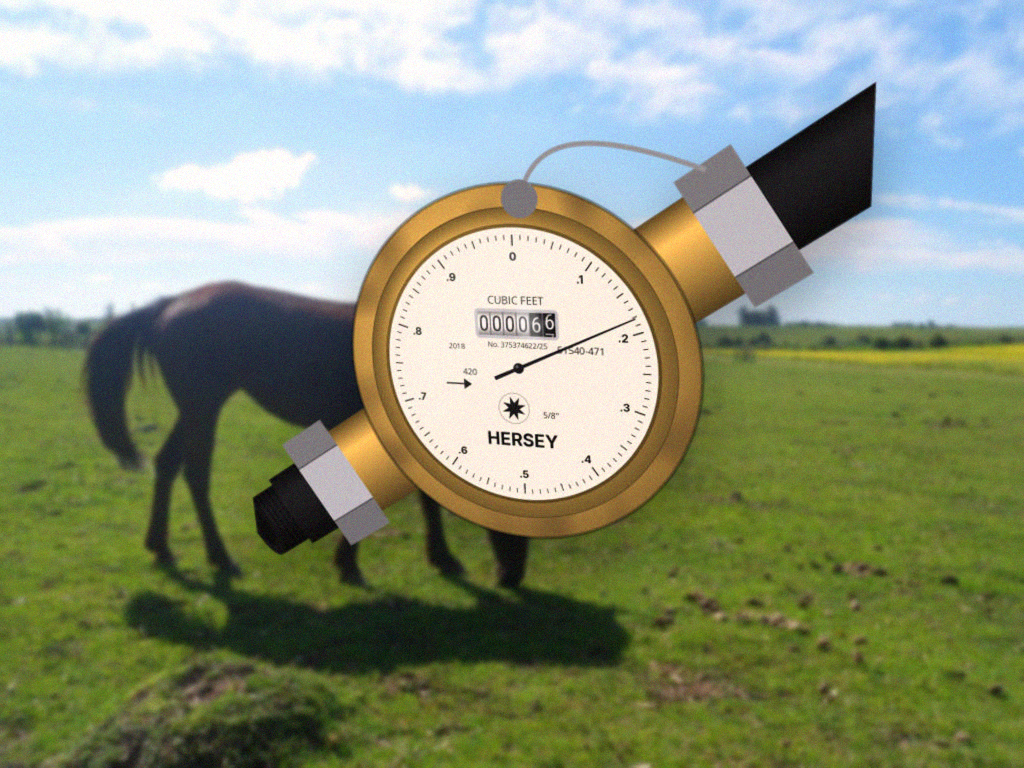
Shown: 66.18
